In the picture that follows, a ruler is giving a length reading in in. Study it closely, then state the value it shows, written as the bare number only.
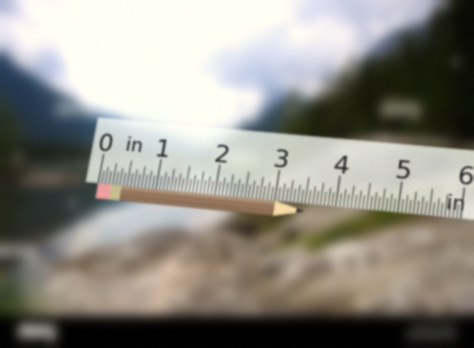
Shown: 3.5
